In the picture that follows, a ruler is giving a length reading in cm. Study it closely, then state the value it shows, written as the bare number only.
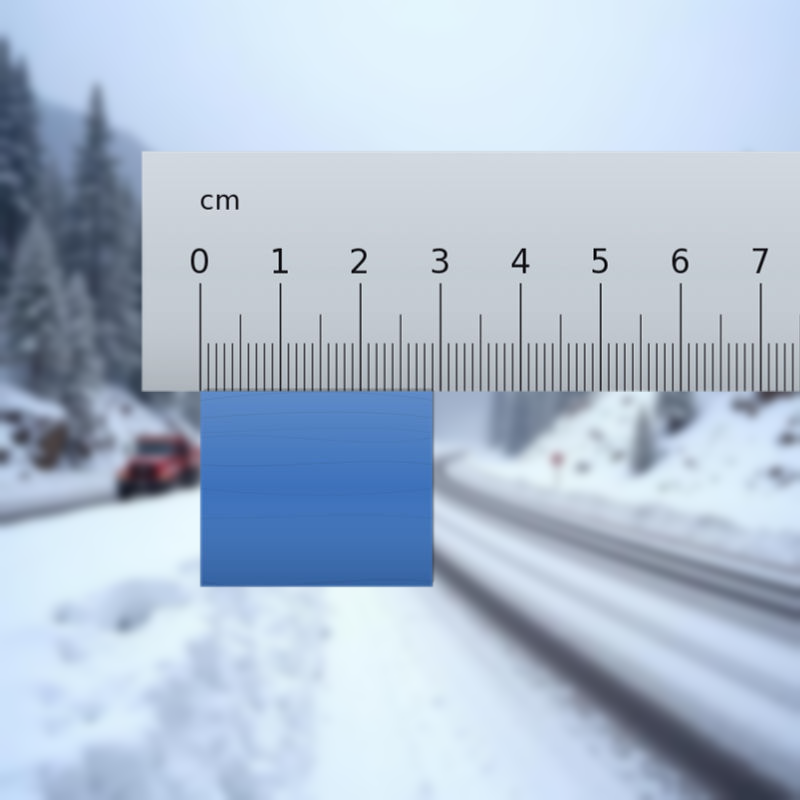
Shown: 2.9
